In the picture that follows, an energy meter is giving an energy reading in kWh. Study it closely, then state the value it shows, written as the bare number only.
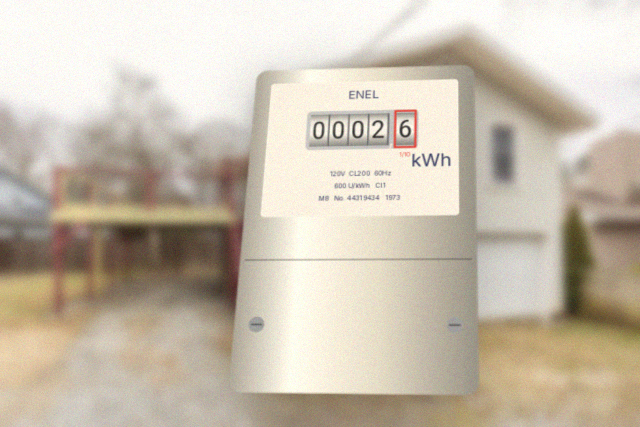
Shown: 2.6
